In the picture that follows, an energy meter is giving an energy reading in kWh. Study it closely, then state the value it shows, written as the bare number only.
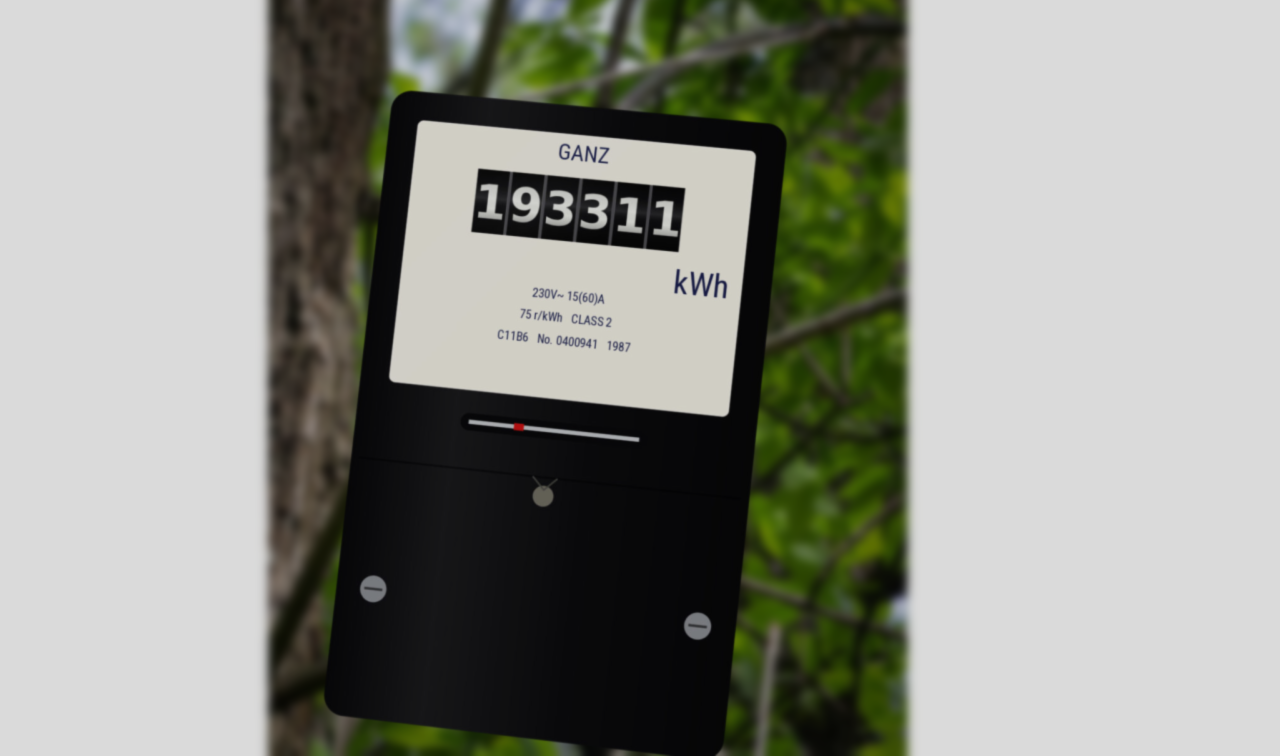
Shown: 193311
